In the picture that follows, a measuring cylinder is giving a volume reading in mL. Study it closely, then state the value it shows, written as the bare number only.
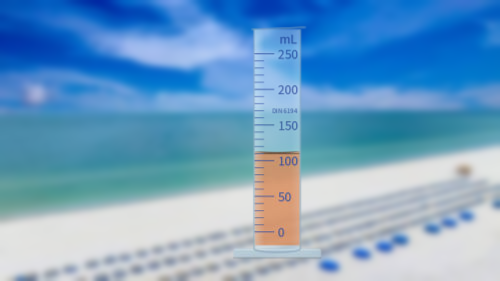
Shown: 110
